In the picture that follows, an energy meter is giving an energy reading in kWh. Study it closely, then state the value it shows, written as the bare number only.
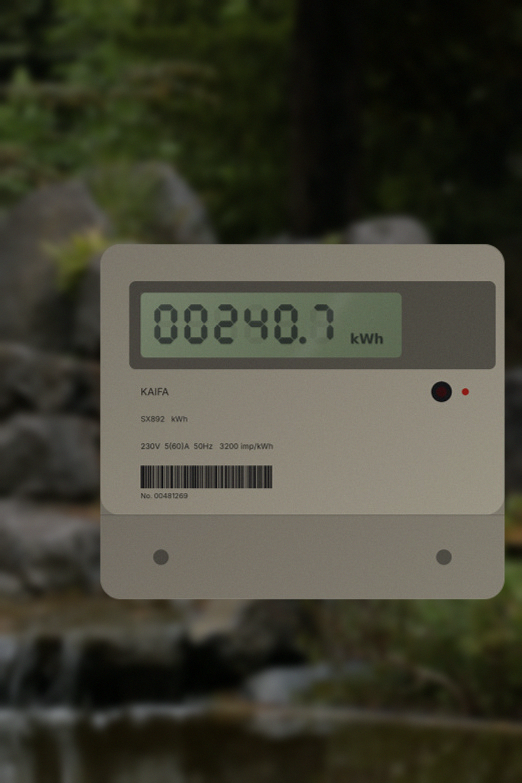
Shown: 240.7
